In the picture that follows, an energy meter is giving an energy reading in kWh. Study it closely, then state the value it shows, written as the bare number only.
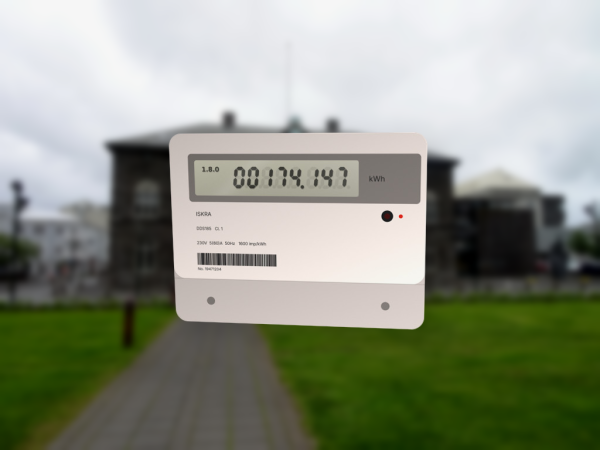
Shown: 174.147
